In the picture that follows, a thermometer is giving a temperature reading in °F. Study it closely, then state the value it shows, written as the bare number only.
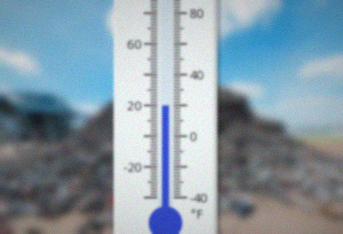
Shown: 20
